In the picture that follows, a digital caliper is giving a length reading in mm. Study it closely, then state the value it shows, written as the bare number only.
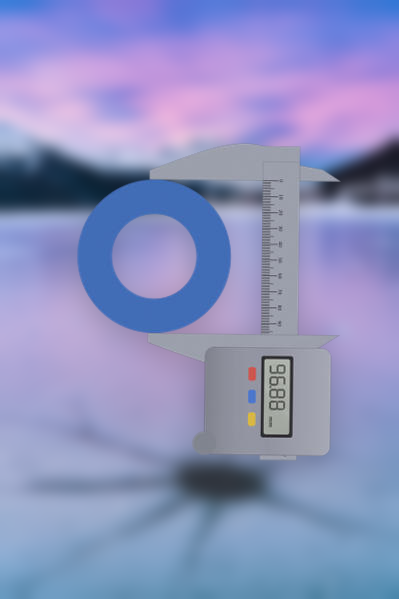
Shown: 96.88
